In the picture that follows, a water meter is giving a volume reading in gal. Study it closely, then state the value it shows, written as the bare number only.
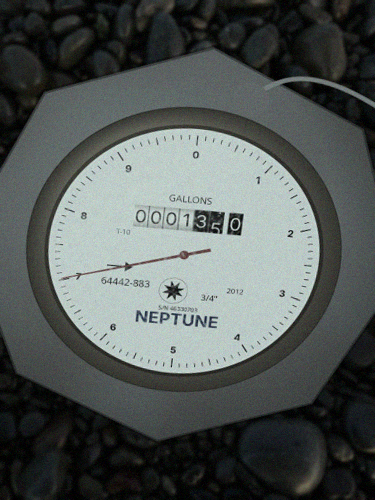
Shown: 1347.0
